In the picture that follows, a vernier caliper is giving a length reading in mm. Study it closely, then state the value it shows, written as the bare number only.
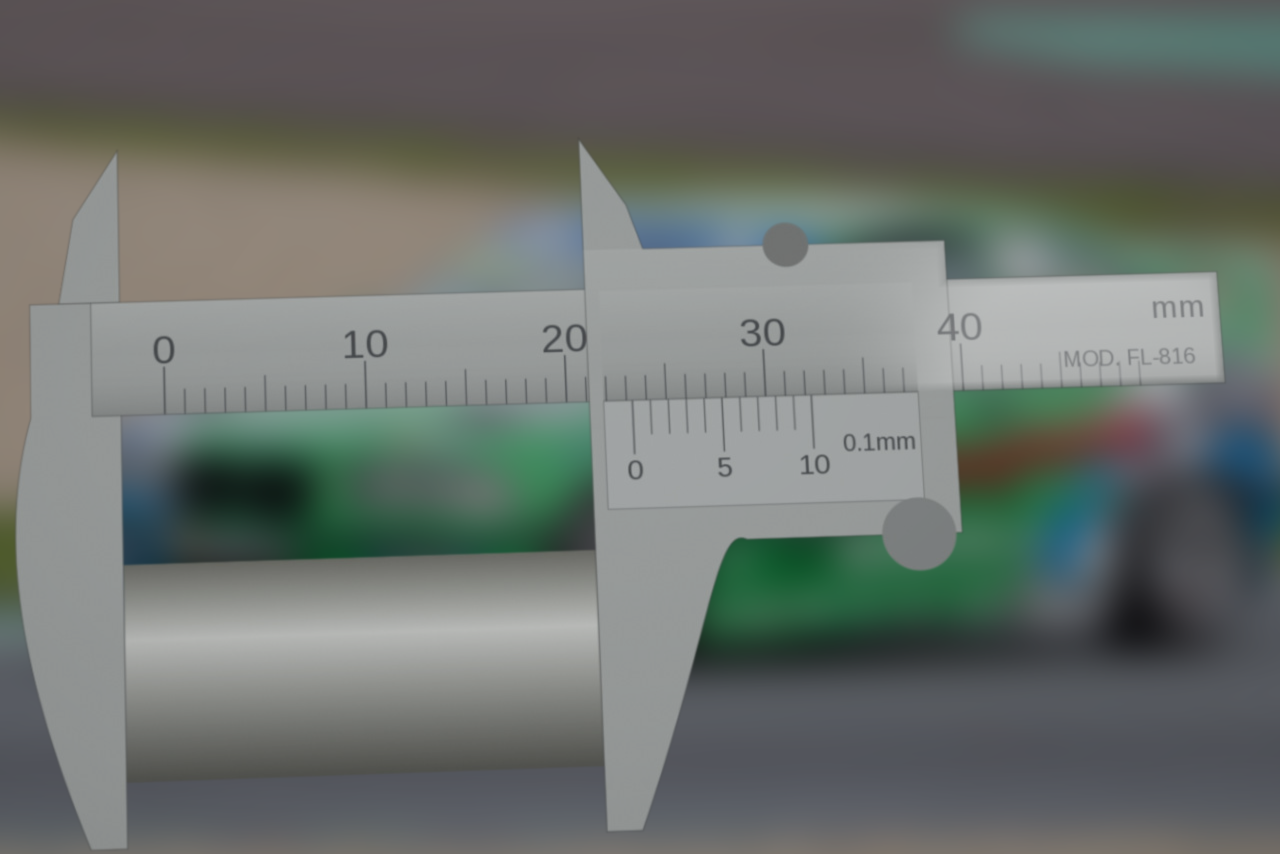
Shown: 23.3
